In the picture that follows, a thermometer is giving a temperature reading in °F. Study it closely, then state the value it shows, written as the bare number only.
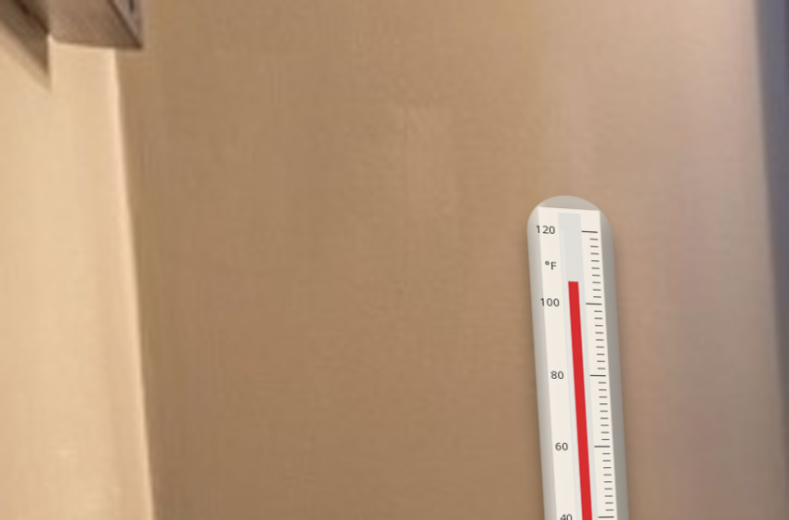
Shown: 106
